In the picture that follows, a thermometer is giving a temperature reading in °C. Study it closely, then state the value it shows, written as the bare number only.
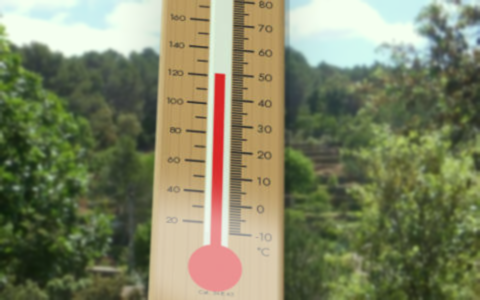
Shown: 50
